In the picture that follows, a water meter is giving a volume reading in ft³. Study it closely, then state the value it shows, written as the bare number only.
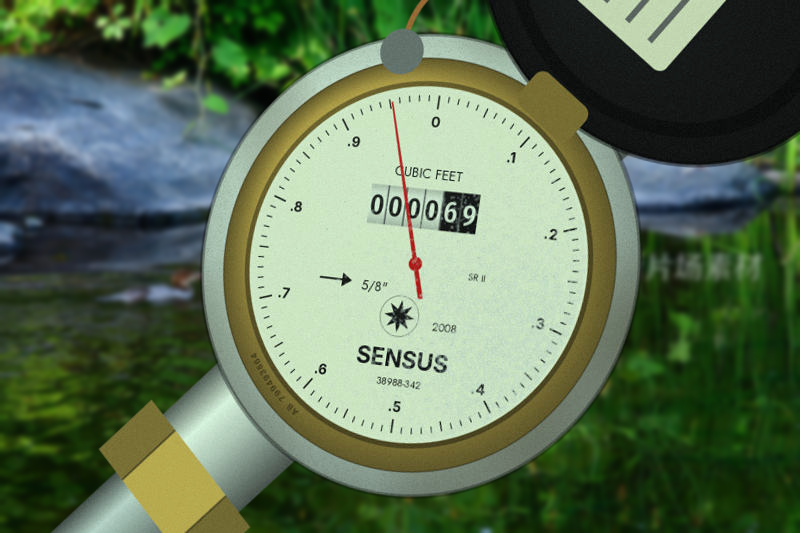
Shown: 68.95
